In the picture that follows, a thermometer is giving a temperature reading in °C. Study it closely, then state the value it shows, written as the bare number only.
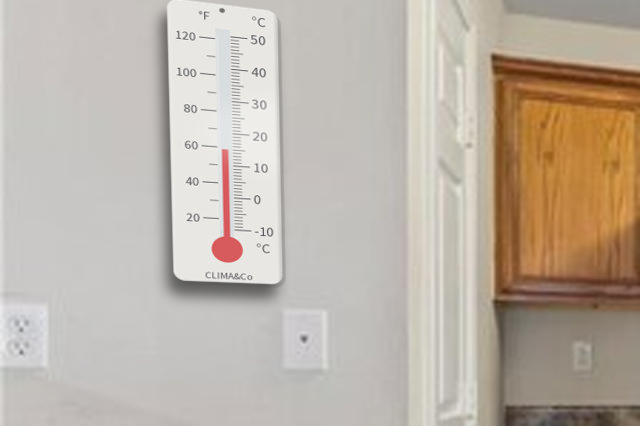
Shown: 15
